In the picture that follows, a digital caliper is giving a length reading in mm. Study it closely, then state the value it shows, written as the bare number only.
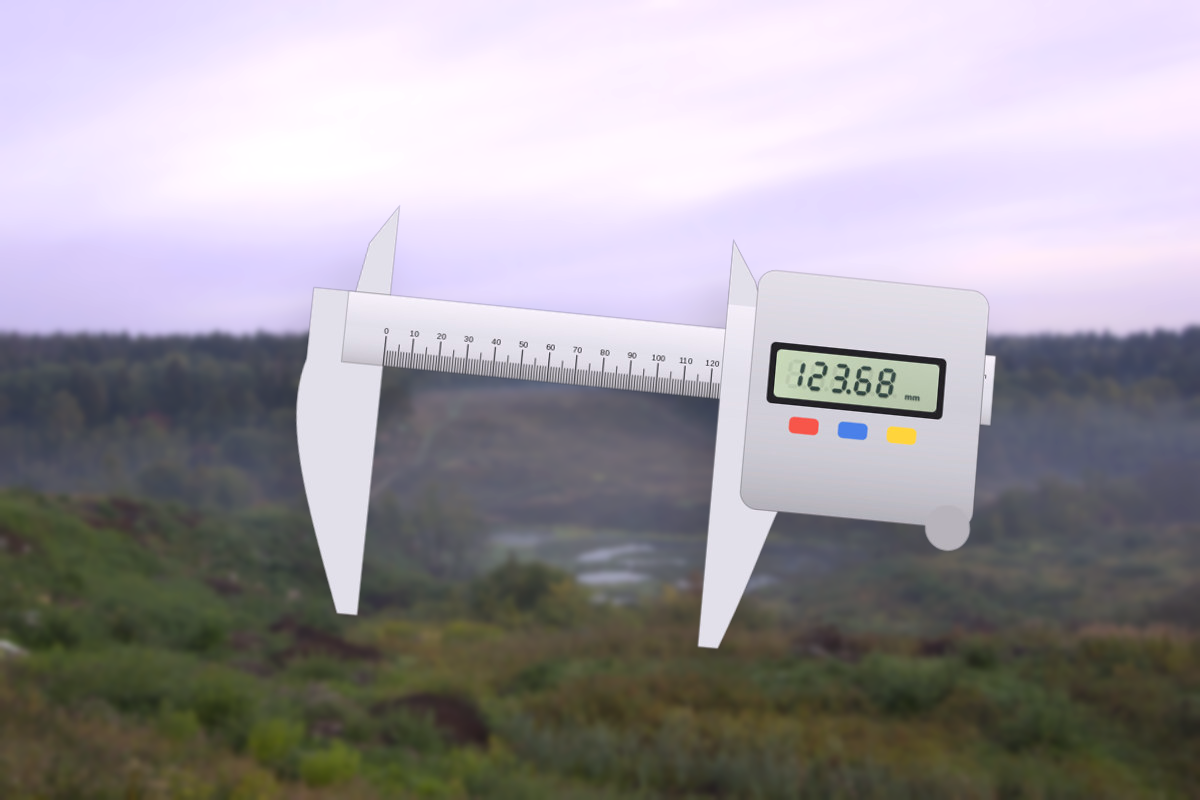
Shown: 123.68
